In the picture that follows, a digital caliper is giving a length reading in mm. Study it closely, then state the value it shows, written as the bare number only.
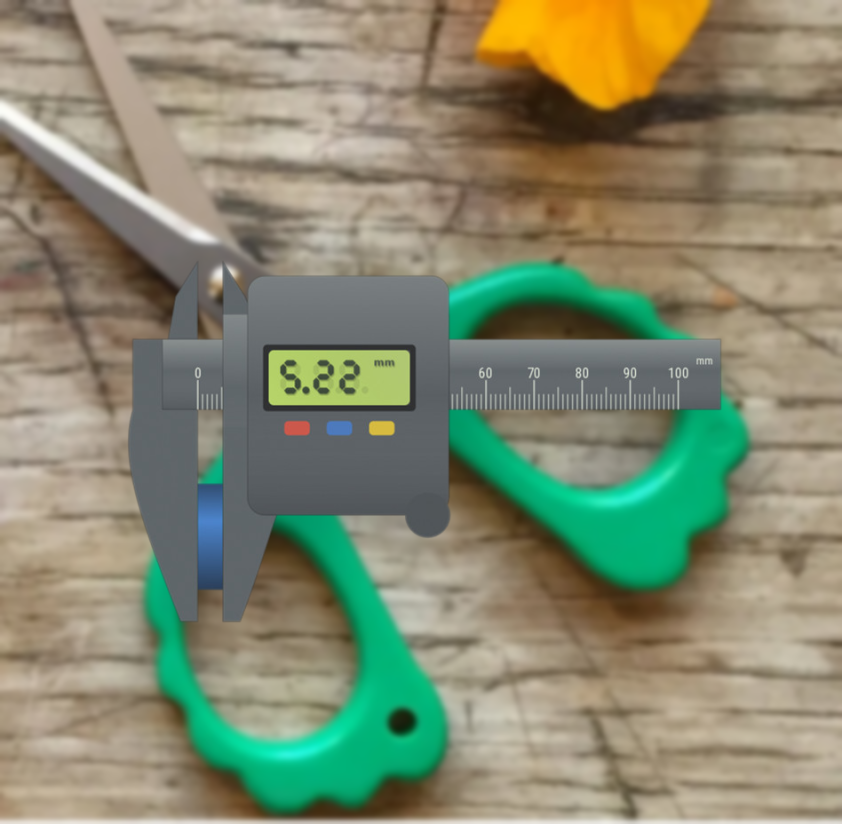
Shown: 5.22
